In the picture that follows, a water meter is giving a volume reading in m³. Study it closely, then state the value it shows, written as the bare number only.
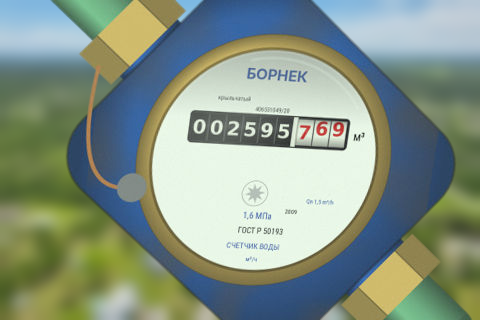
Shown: 2595.769
